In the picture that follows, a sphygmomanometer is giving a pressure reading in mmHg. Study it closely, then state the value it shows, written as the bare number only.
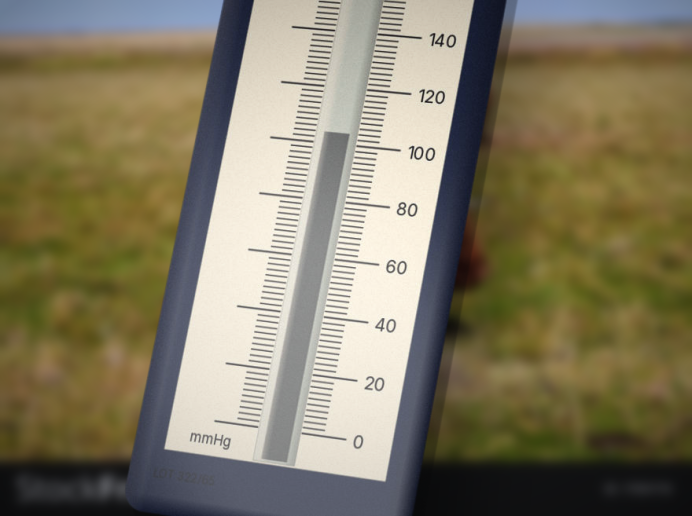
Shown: 104
